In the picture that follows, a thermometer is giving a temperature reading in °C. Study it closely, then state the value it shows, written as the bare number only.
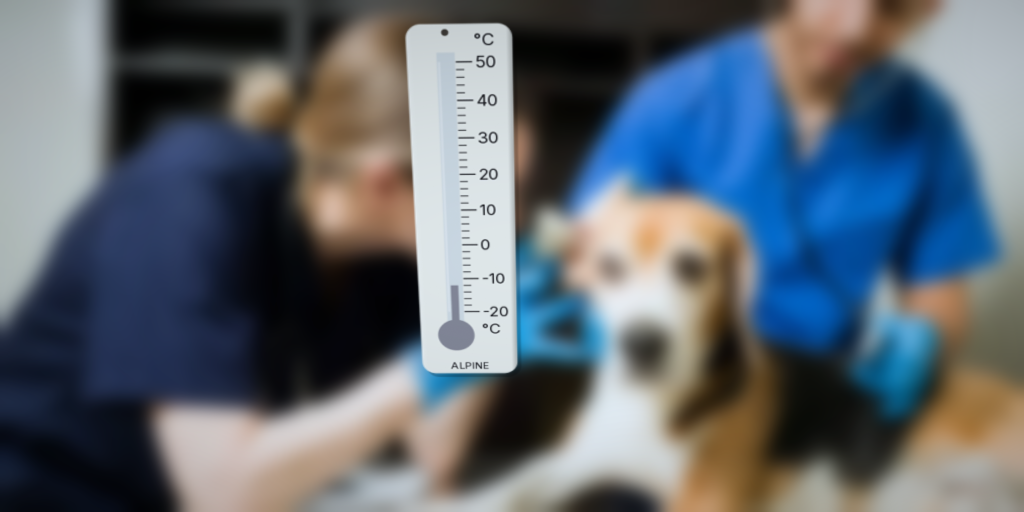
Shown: -12
